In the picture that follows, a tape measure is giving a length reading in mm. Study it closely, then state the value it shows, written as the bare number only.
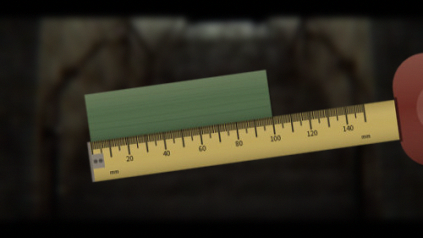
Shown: 100
